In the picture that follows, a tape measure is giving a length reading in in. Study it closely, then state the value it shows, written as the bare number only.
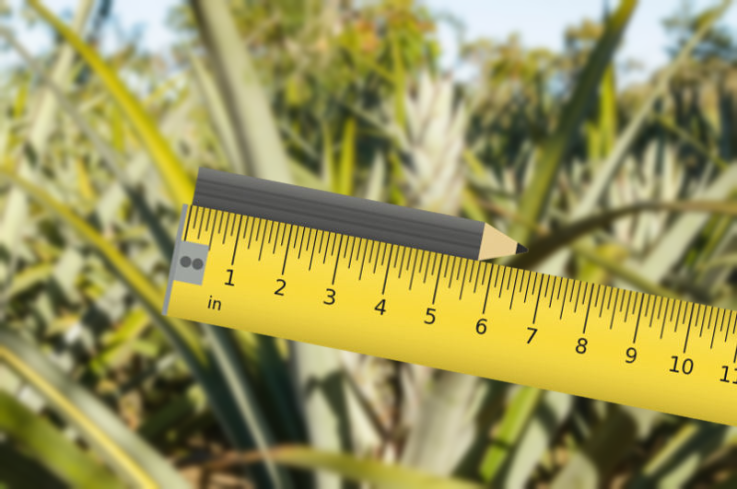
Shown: 6.625
